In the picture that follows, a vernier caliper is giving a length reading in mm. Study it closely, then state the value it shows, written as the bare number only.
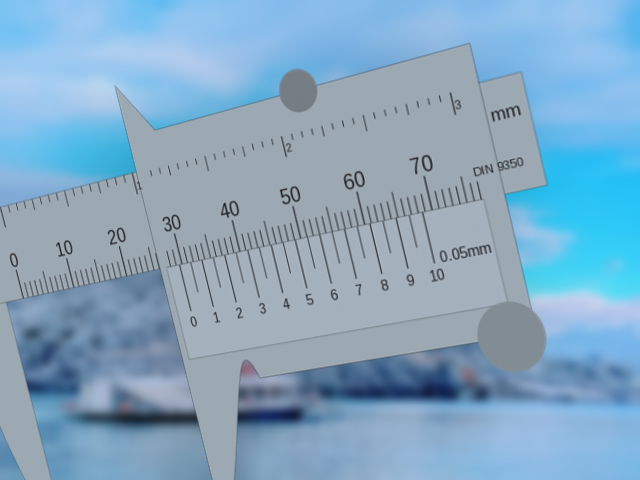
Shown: 29.6
